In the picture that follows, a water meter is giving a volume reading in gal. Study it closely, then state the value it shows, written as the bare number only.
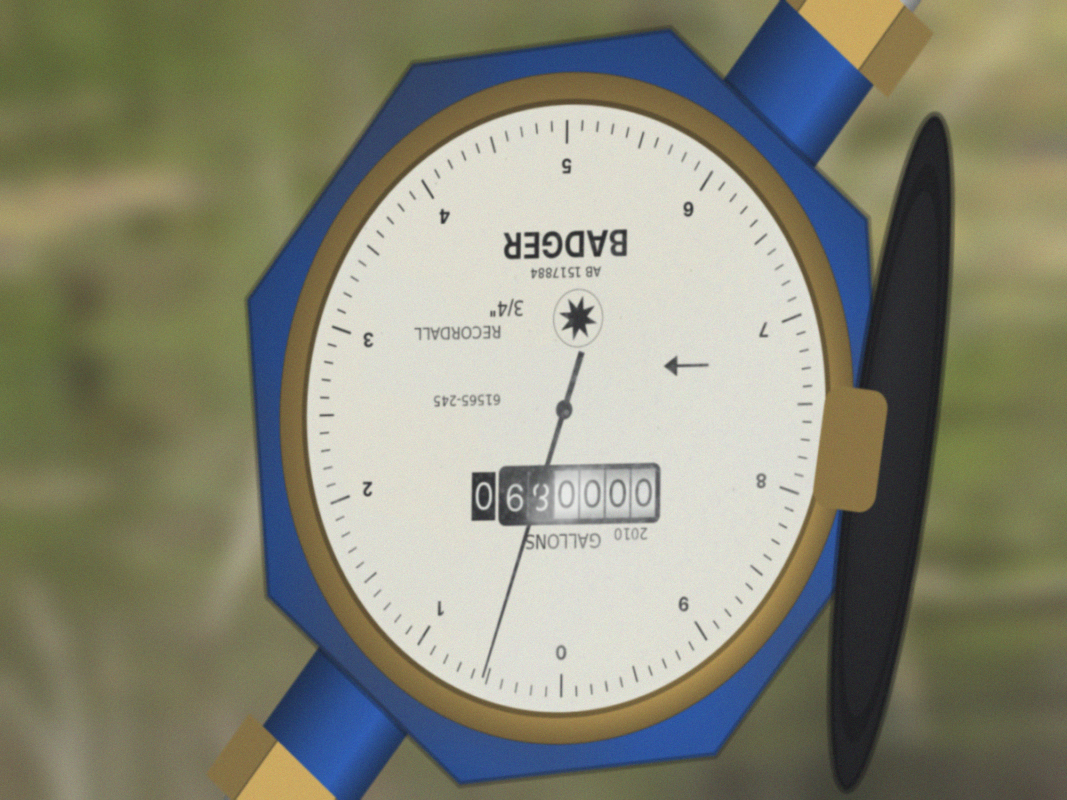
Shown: 890.5
